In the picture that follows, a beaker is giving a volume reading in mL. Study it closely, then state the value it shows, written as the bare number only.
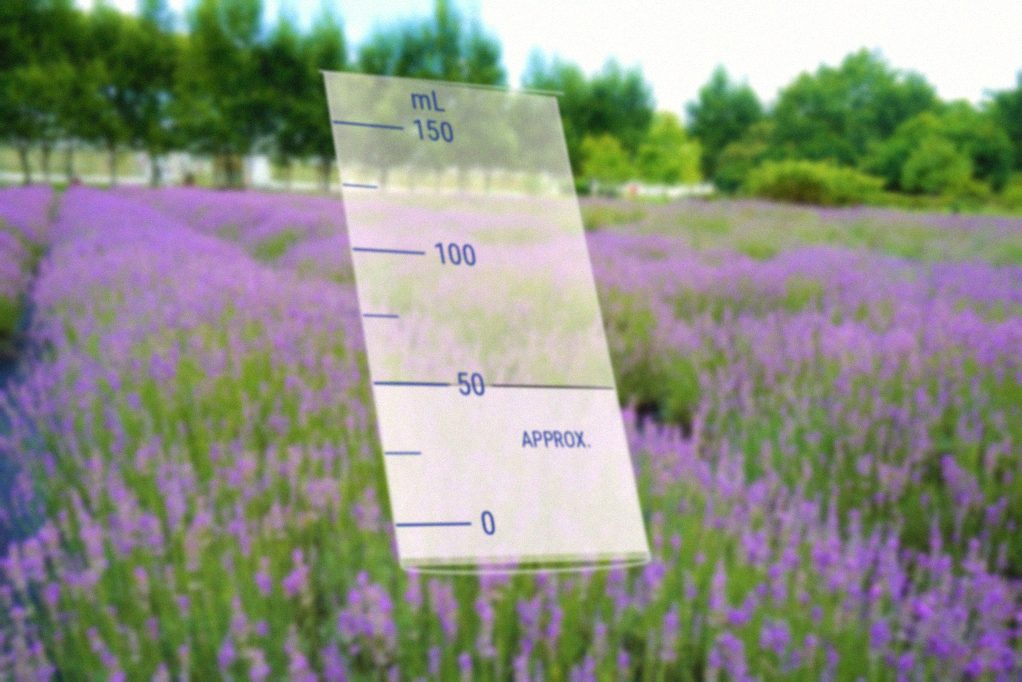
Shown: 50
